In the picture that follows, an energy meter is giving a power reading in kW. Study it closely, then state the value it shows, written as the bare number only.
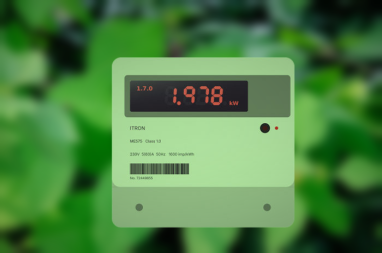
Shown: 1.978
